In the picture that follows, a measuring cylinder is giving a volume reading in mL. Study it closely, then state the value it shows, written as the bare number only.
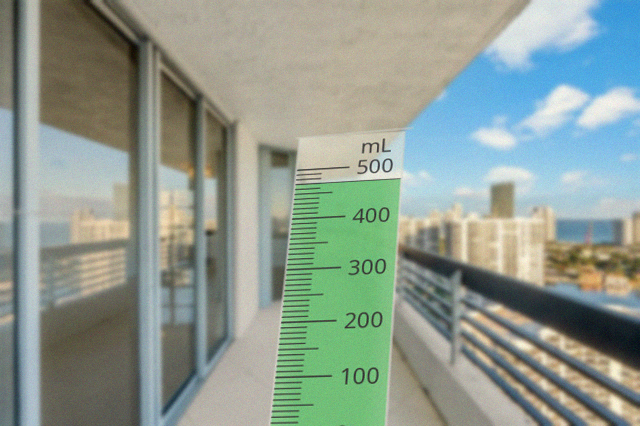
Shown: 470
